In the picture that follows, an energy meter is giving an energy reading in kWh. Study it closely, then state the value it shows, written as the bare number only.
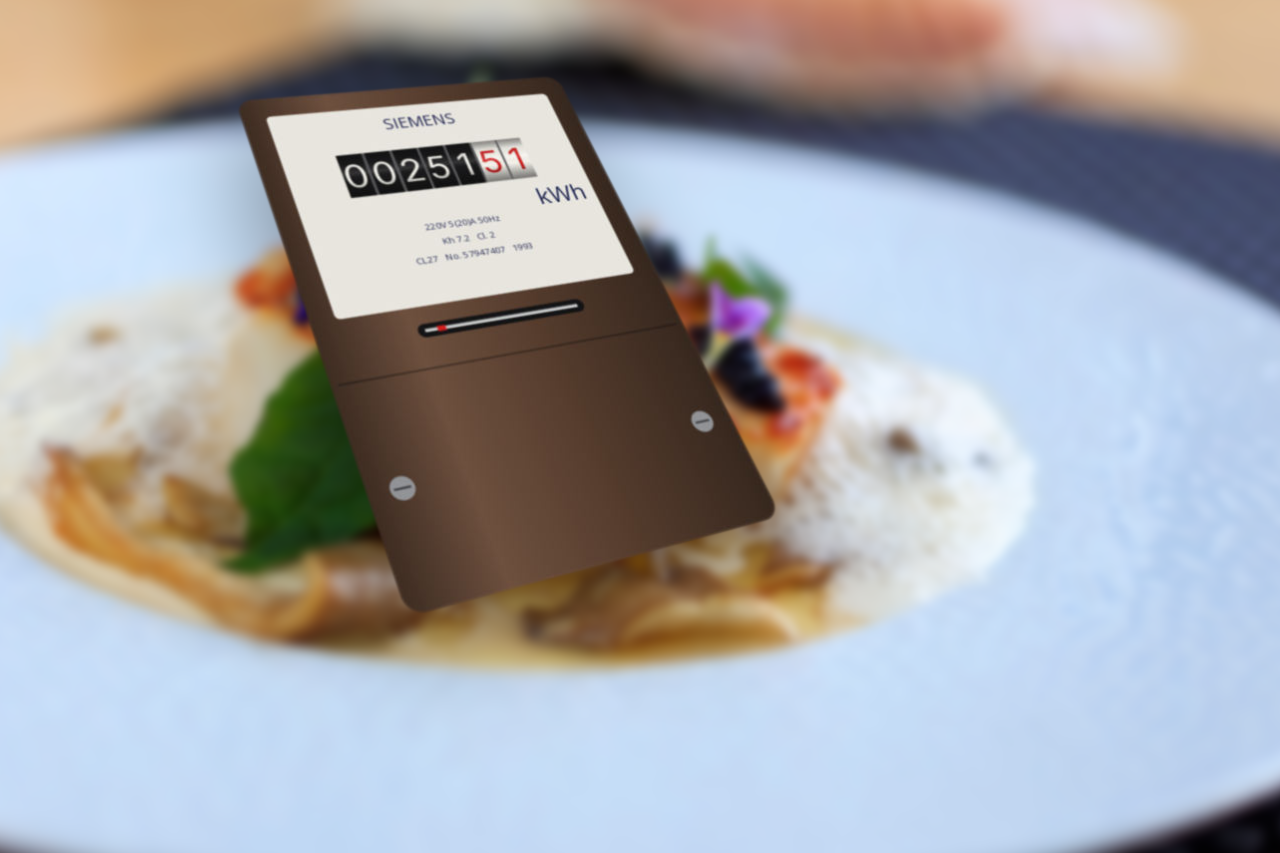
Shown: 251.51
